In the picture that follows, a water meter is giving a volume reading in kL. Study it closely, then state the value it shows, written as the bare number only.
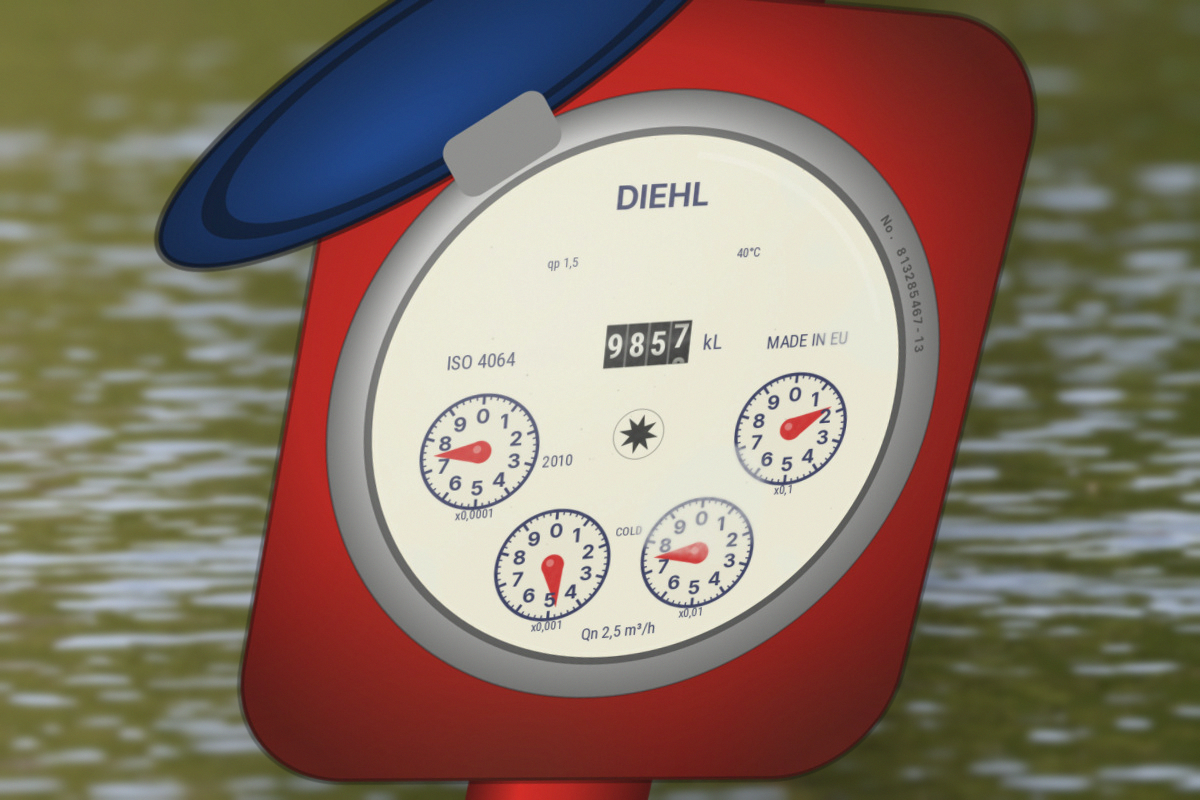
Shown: 9857.1747
